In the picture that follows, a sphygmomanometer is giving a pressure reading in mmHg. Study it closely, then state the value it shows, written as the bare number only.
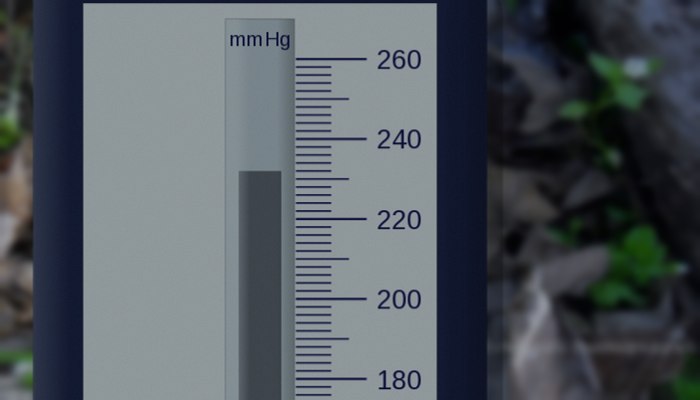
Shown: 232
